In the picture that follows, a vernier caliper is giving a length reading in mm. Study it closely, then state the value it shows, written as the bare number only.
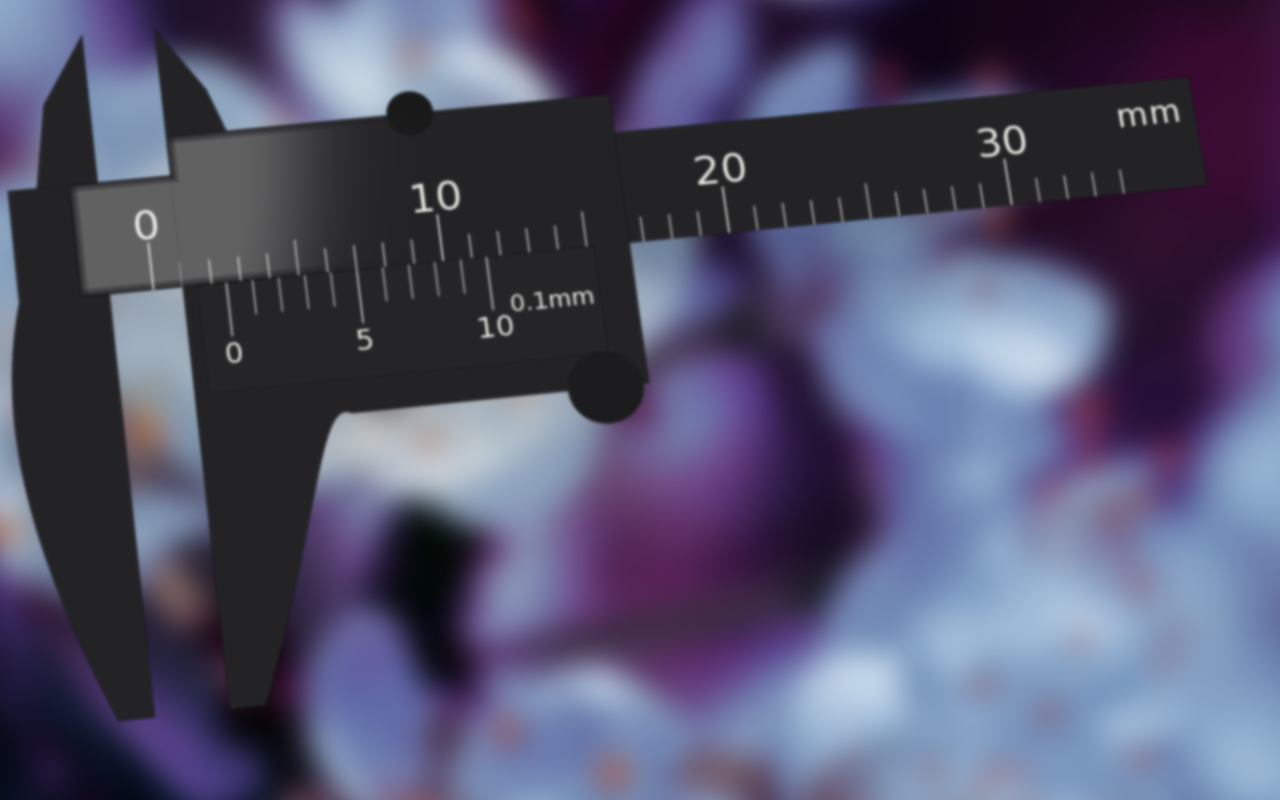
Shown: 2.5
